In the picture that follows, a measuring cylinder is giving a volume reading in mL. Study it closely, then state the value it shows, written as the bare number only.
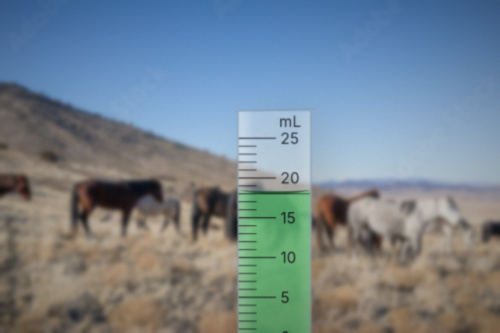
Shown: 18
